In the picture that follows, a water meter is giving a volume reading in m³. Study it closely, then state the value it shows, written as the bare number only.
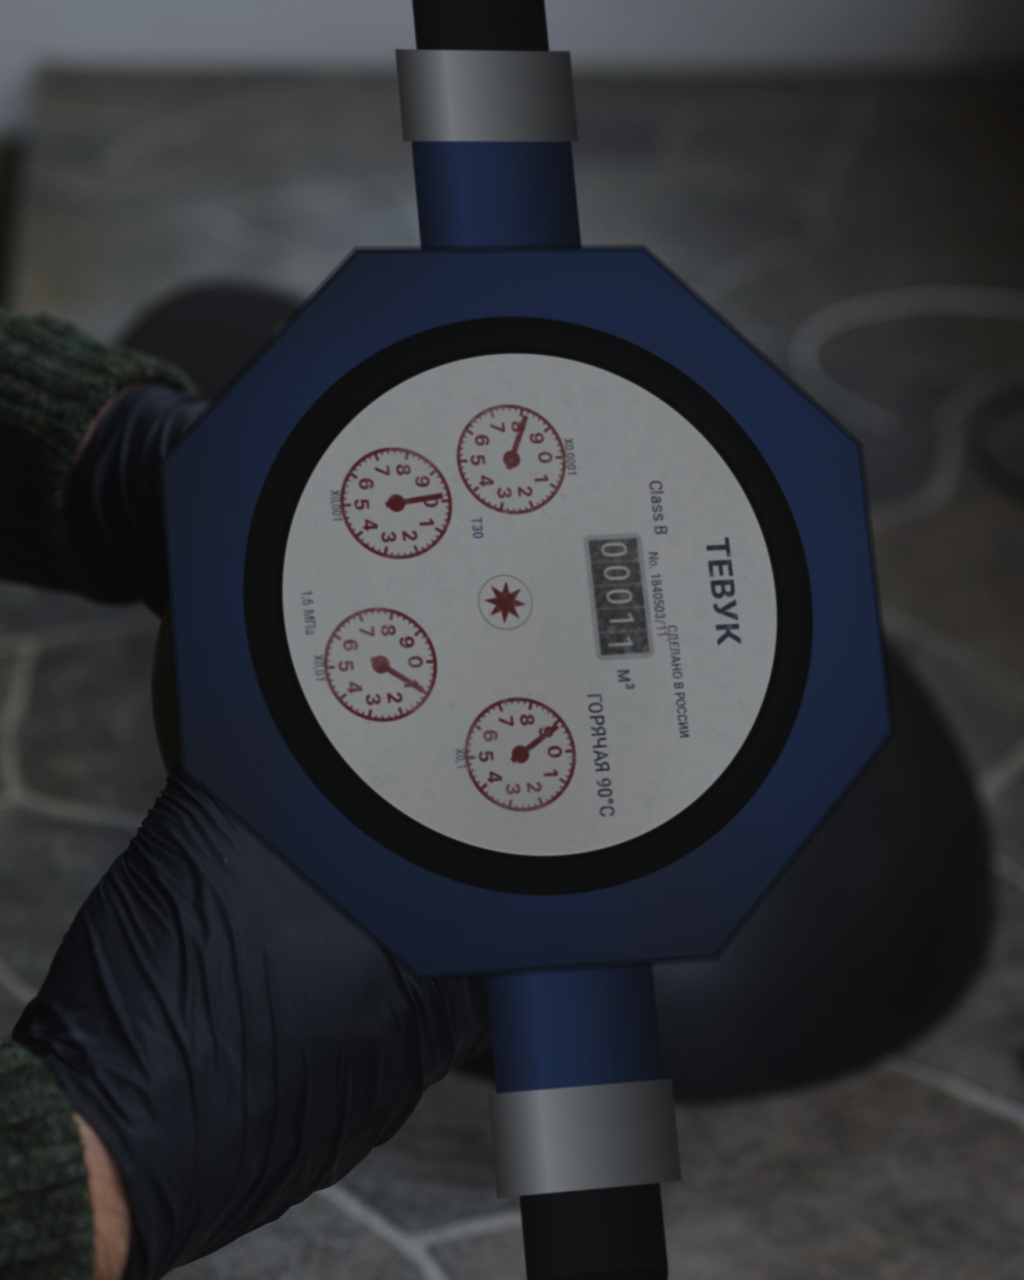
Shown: 10.9098
